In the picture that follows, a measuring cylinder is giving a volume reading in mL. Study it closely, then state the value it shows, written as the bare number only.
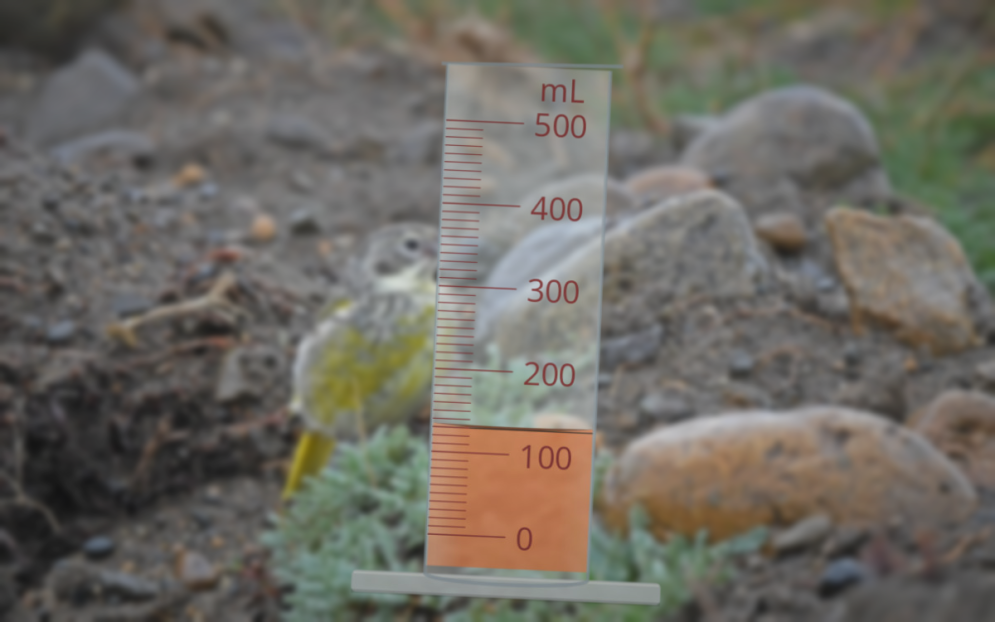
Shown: 130
